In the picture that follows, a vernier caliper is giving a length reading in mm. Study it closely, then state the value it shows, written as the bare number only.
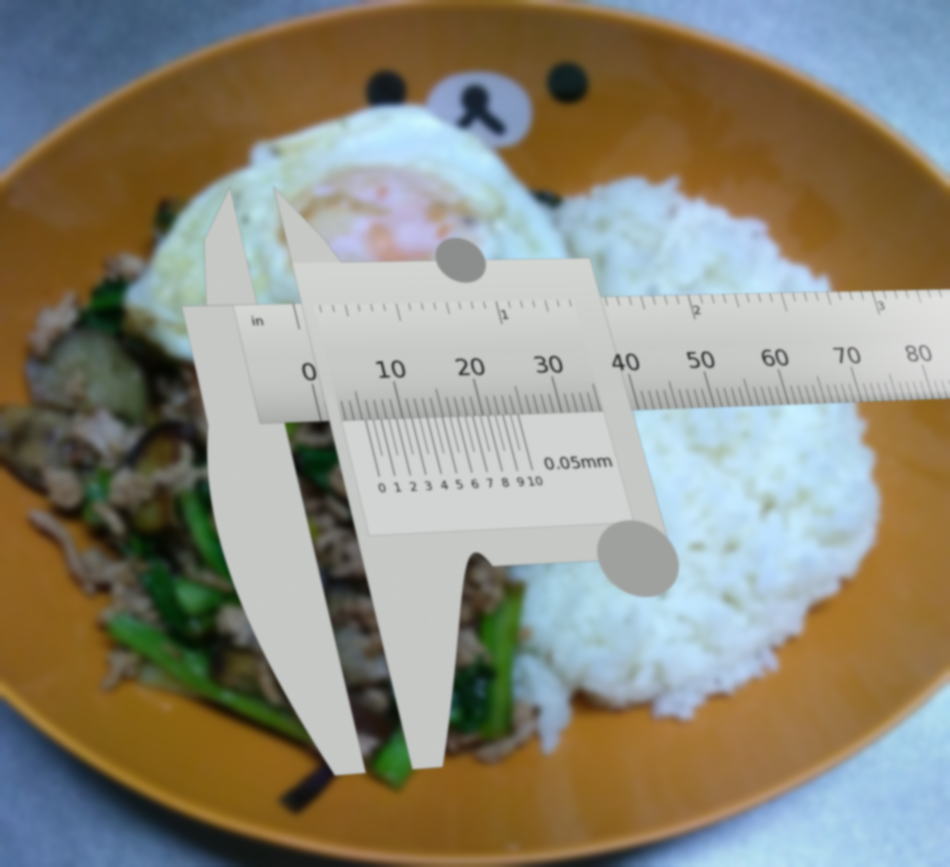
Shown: 5.4
